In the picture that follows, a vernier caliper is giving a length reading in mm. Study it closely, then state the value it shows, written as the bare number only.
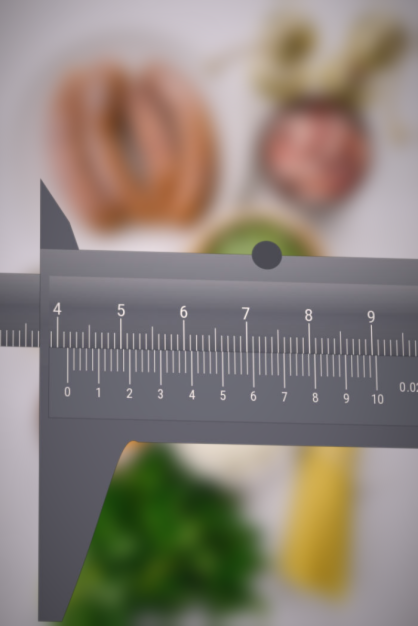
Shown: 41.6
